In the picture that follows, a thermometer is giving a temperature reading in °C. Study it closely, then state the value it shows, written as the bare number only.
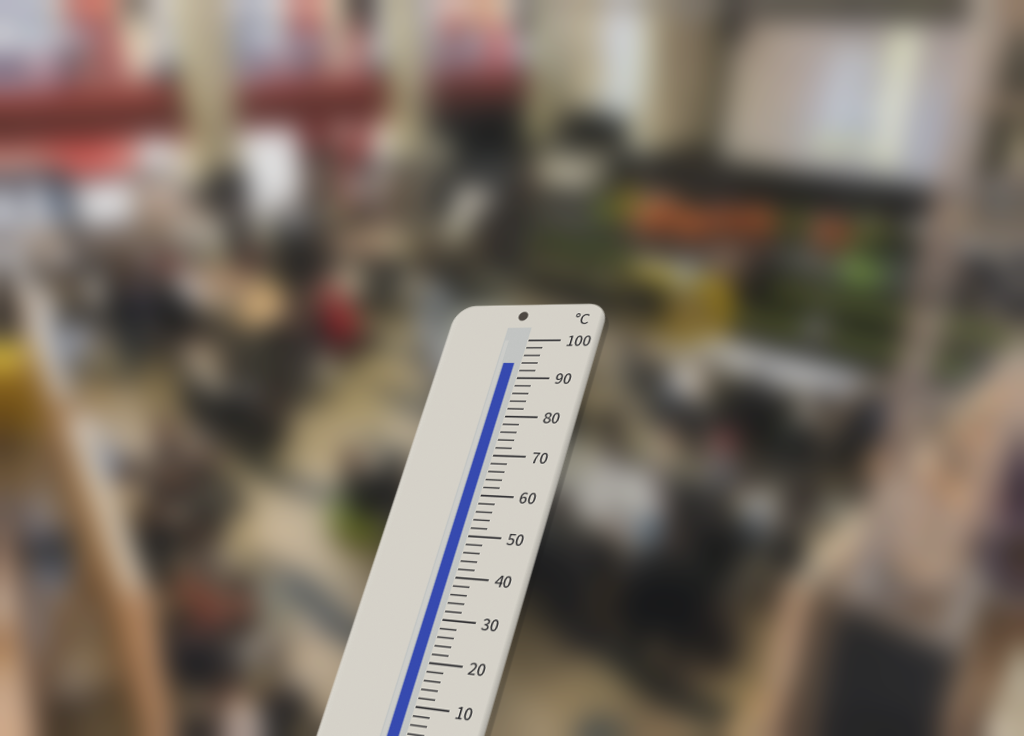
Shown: 94
